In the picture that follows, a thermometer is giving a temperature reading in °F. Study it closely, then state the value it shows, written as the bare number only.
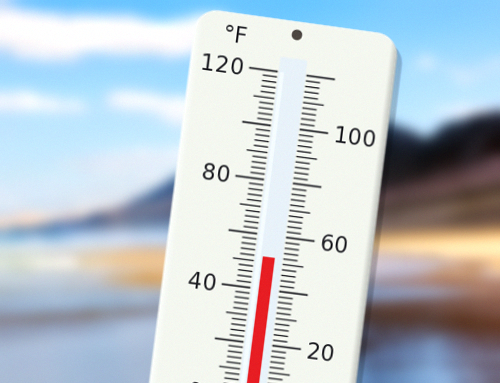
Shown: 52
